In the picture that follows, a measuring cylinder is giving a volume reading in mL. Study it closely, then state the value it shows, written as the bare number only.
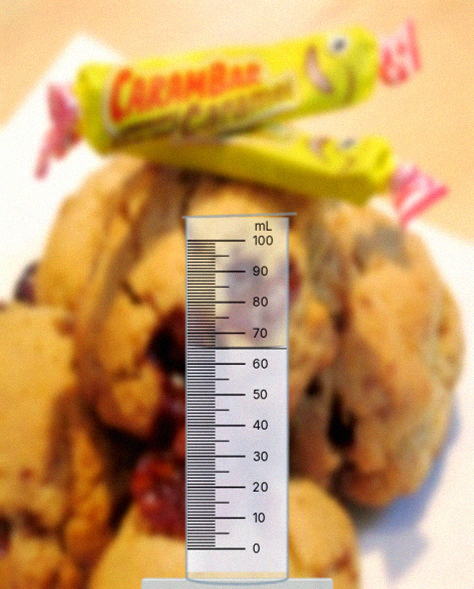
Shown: 65
